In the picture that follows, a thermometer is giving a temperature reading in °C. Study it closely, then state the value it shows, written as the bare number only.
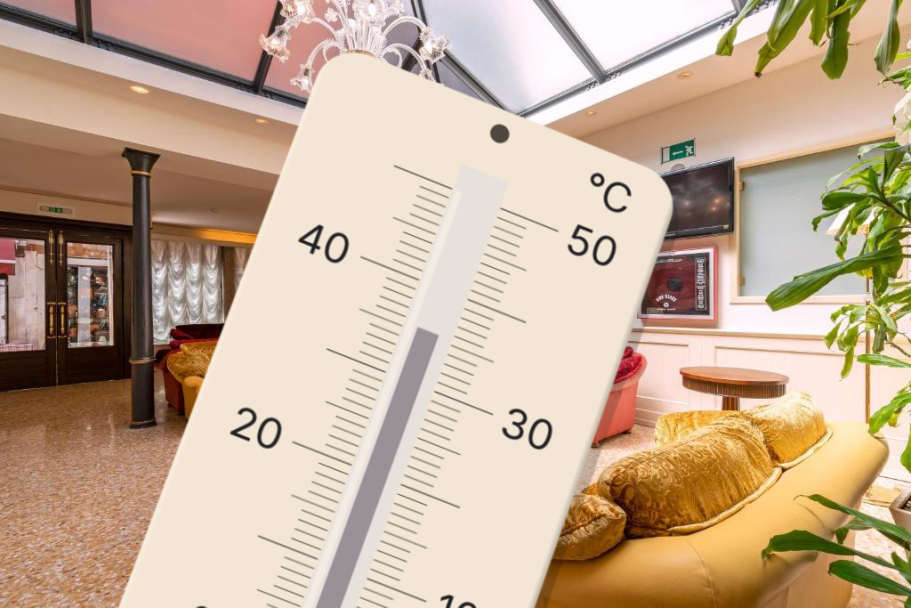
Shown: 35.5
